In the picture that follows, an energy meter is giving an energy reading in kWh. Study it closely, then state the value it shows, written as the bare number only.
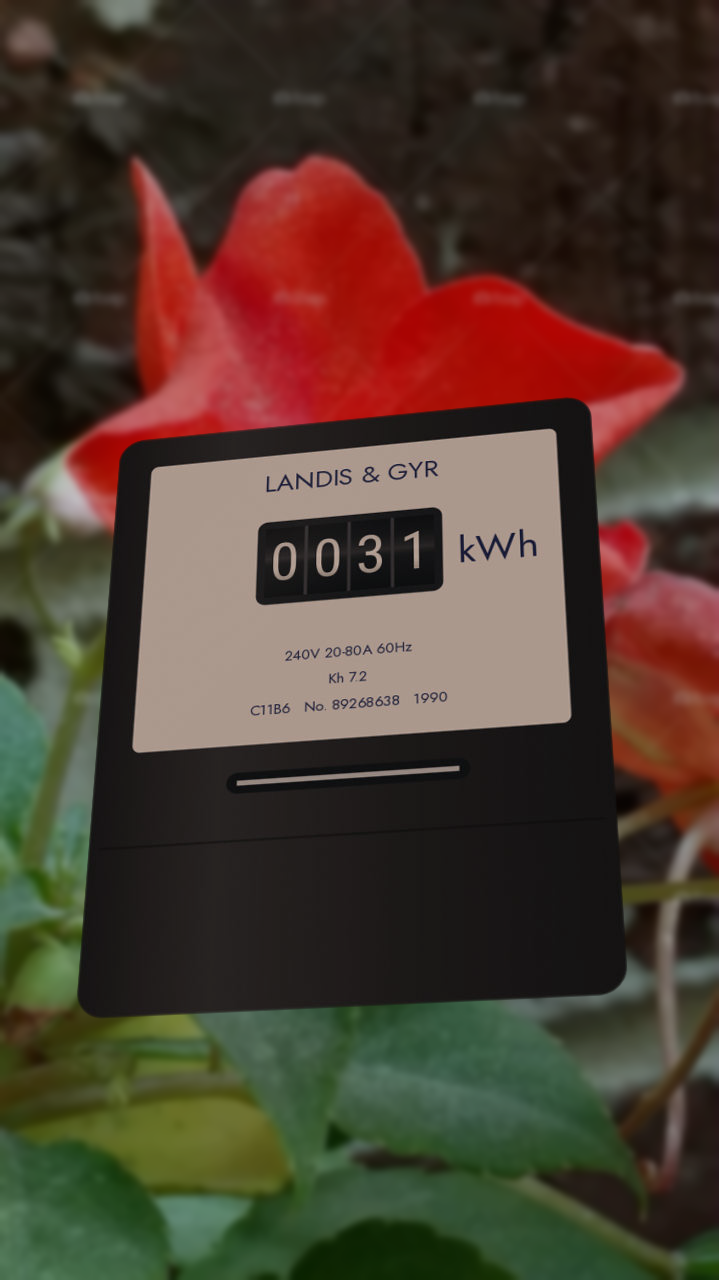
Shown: 31
